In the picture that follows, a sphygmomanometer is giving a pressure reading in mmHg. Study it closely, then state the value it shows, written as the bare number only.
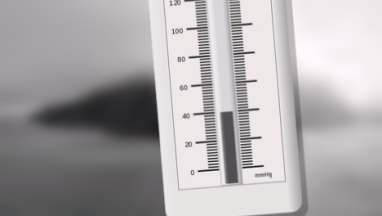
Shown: 40
